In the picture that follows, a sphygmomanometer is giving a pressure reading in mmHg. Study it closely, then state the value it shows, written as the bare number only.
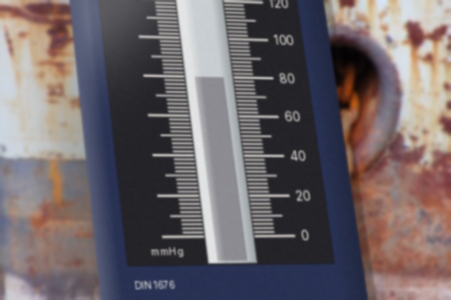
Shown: 80
